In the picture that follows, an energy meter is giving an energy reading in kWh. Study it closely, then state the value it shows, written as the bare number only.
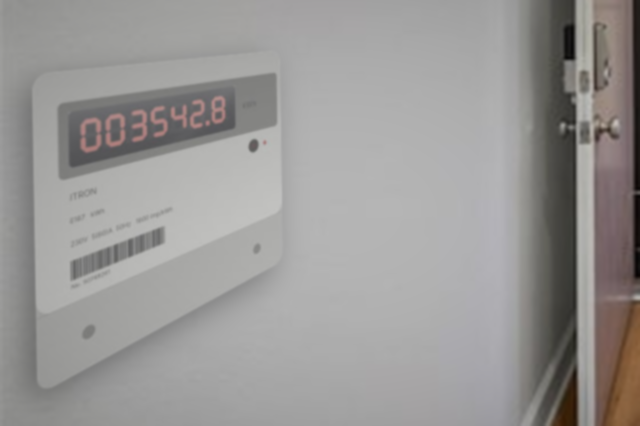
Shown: 3542.8
